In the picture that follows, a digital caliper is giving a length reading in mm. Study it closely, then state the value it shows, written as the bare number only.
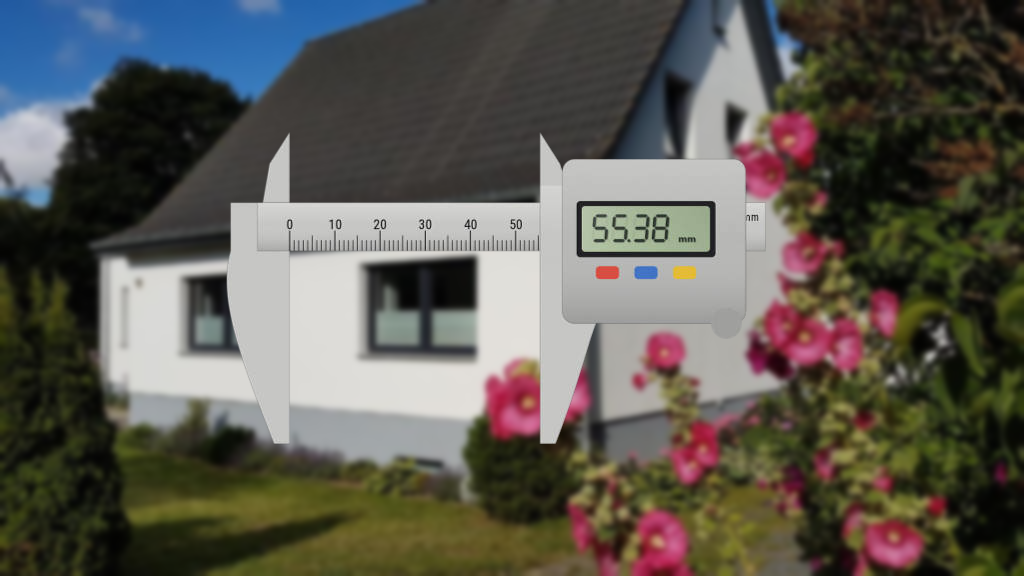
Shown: 55.38
